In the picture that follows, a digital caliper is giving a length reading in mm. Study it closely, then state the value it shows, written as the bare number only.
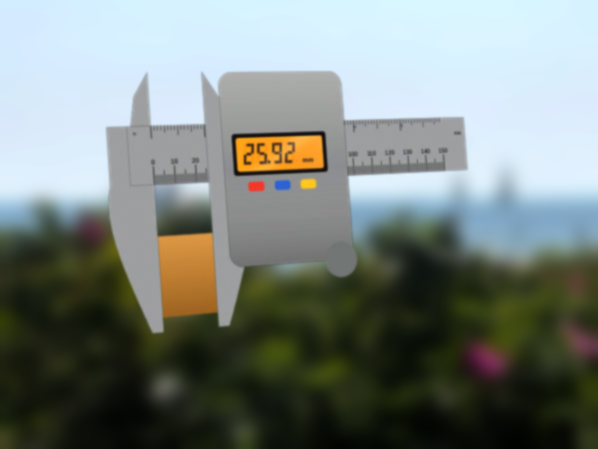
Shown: 25.92
